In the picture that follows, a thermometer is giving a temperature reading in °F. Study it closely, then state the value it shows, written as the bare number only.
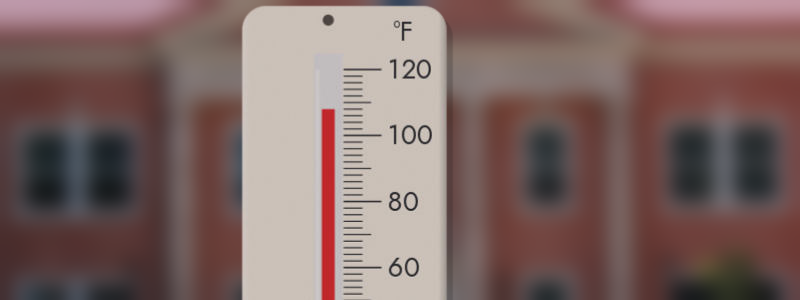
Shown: 108
